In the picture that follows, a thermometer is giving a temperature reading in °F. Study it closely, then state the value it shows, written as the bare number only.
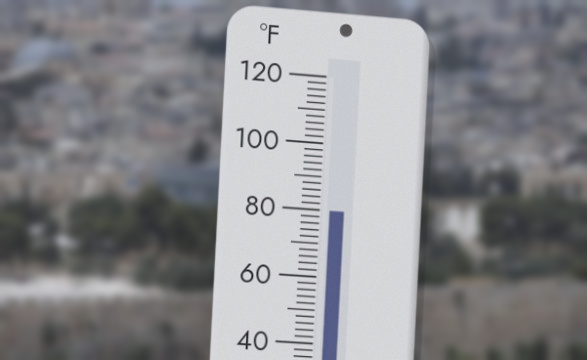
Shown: 80
